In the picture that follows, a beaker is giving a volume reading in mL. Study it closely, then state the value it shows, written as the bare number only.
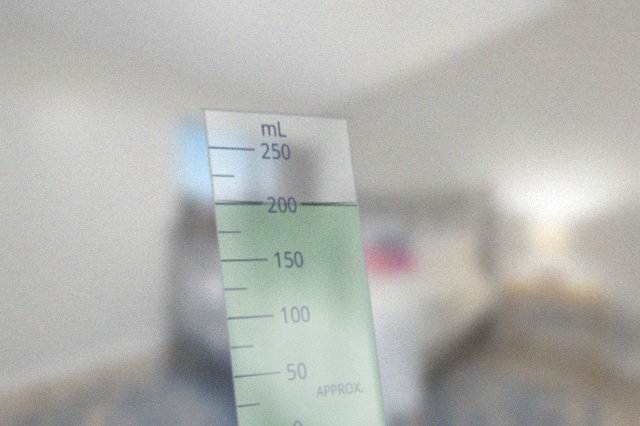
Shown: 200
